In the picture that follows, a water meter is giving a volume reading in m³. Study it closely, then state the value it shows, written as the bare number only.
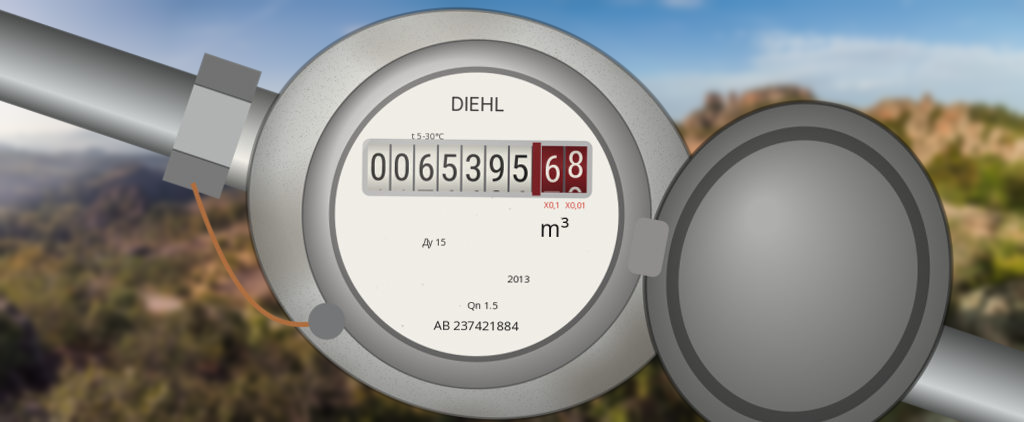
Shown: 65395.68
